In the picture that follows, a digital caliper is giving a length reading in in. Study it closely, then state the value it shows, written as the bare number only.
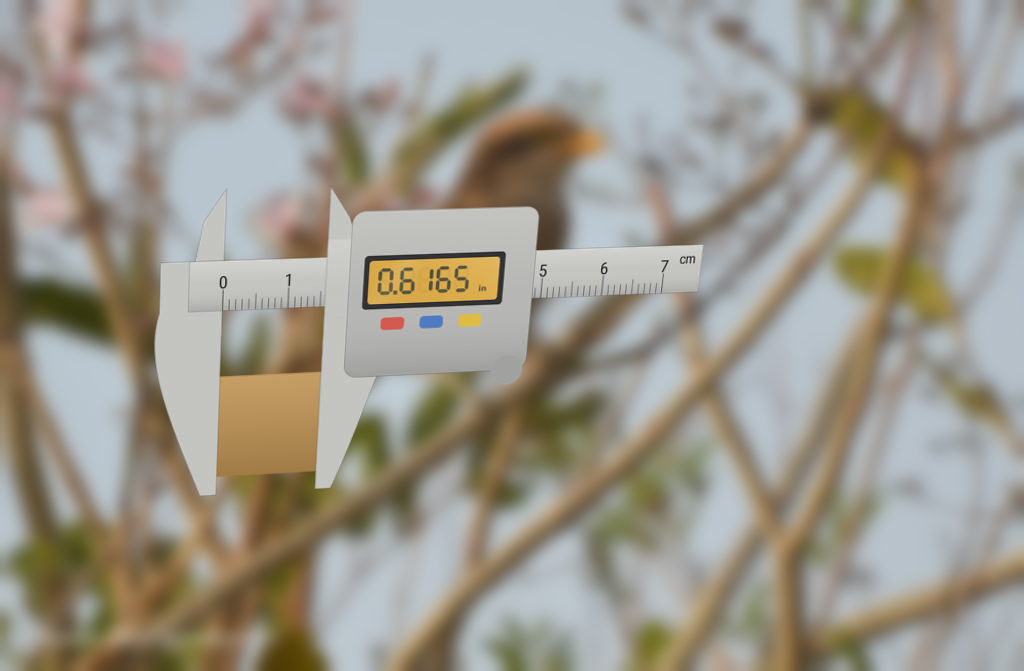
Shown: 0.6165
